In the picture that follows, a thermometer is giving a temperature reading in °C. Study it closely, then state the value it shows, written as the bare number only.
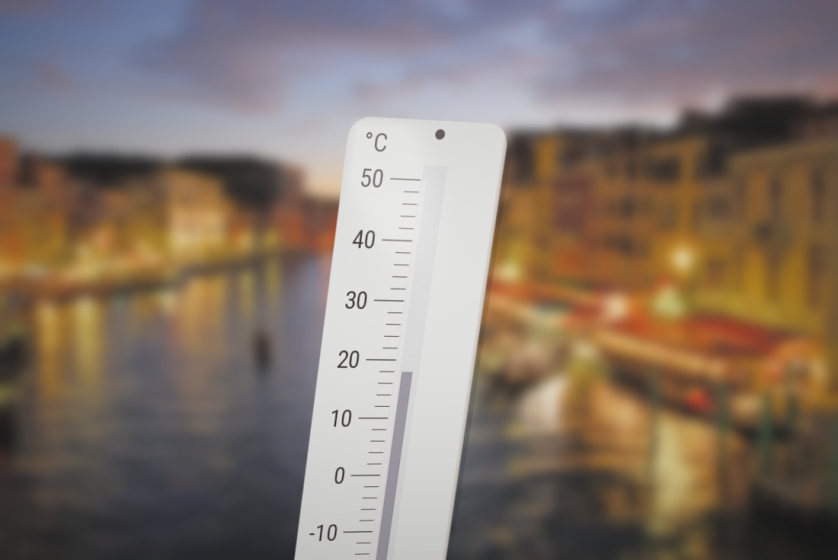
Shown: 18
